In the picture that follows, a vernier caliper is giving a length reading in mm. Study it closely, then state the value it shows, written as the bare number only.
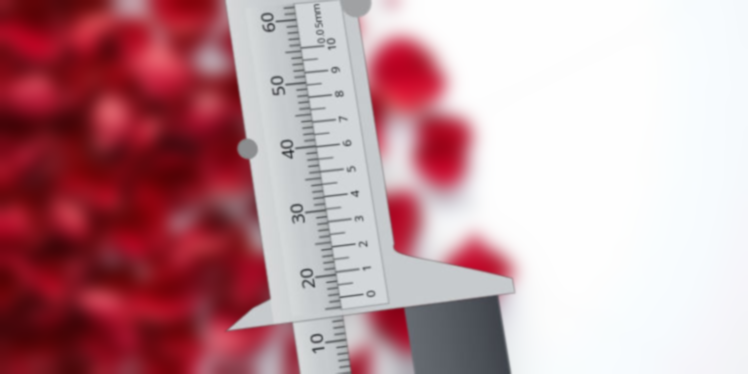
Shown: 16.5
